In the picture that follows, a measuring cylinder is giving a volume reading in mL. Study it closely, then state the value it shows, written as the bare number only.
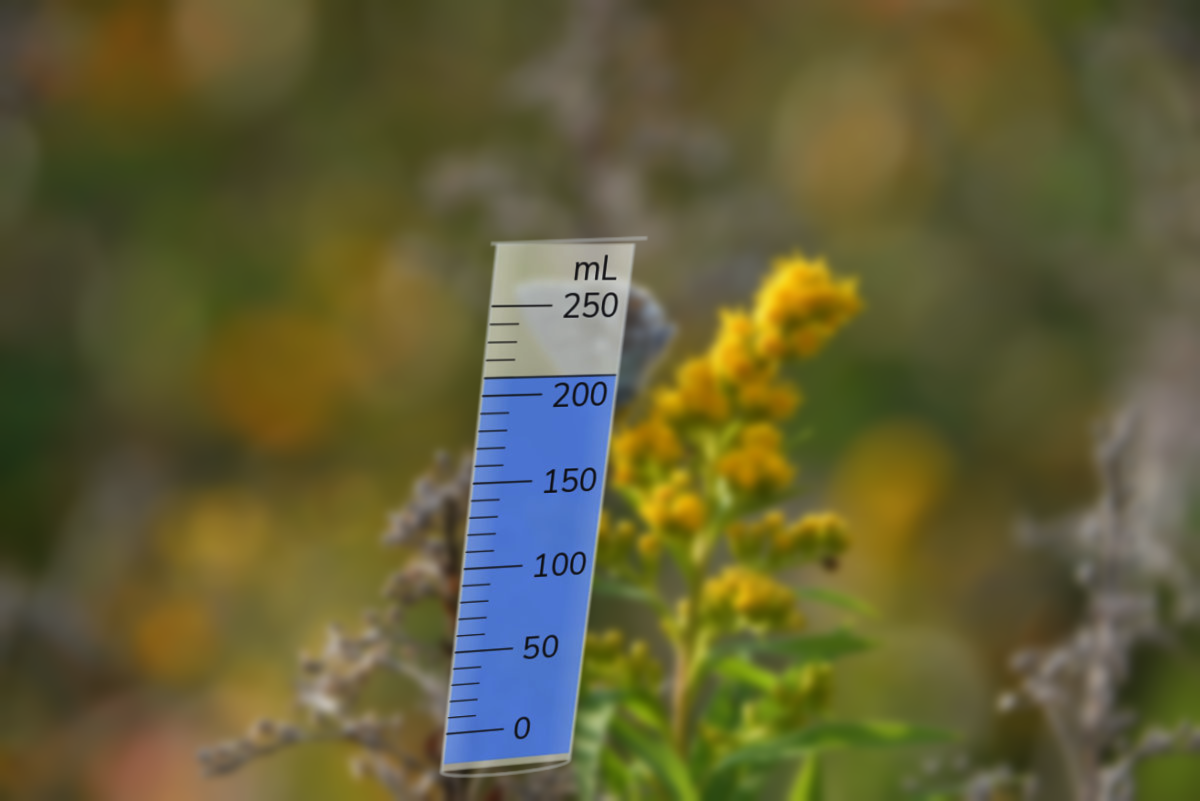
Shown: 210
